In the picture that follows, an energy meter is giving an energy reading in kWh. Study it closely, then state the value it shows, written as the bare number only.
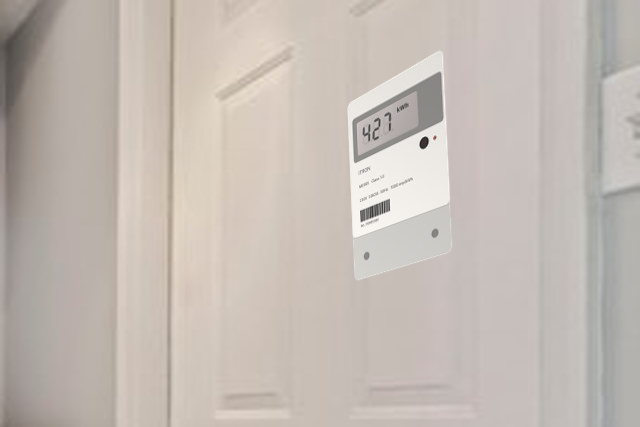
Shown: 427
